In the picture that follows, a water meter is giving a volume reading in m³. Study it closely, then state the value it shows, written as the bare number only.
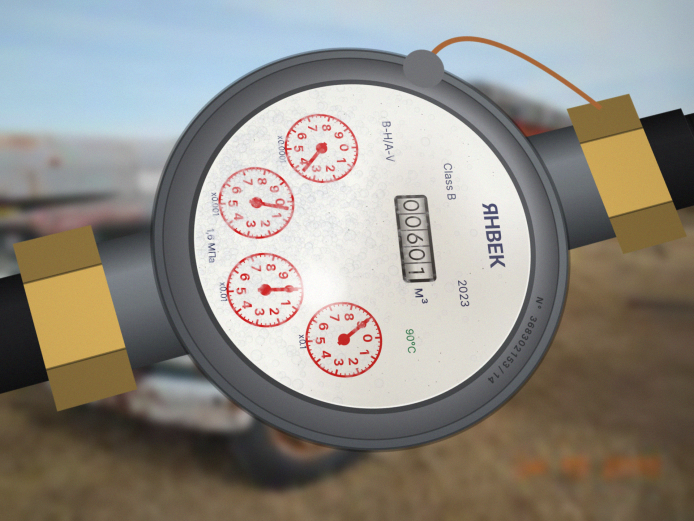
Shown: 600.9003
